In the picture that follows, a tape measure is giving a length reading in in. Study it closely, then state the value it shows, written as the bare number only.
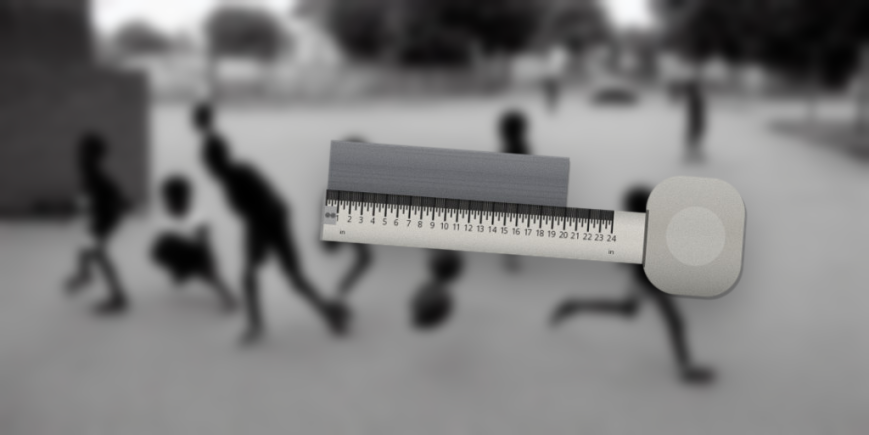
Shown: 20
